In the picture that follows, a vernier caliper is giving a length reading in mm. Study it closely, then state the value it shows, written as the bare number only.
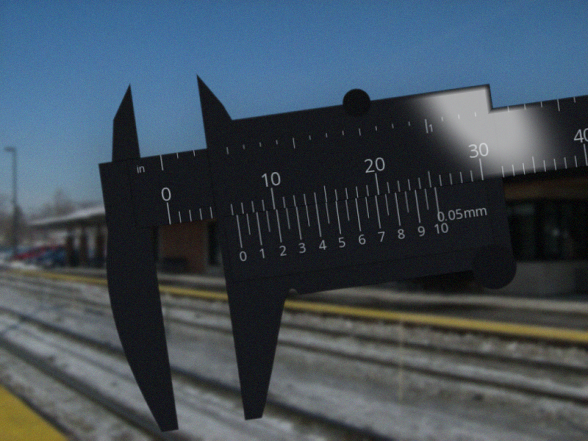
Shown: 6.4
